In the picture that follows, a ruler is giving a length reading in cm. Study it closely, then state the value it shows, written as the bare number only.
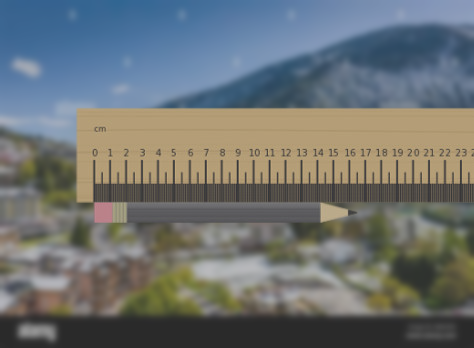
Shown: 16.5
